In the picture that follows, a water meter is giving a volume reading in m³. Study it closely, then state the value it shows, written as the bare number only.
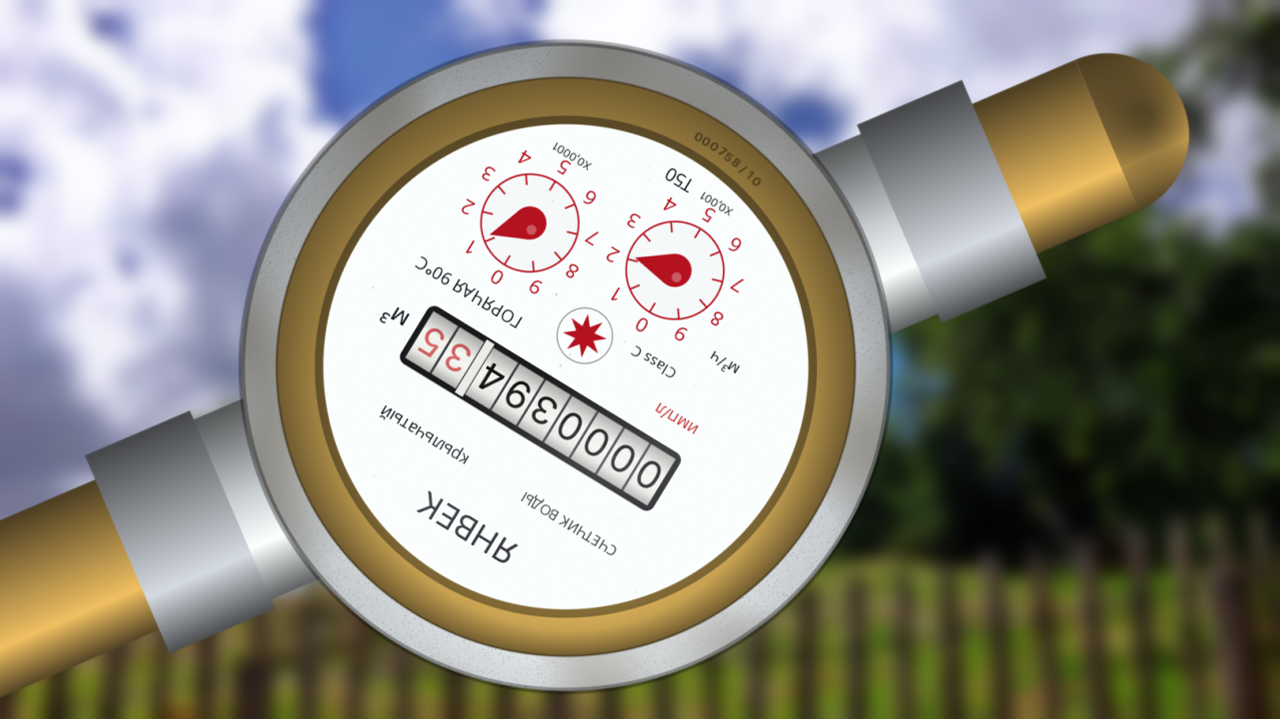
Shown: 394.3521
